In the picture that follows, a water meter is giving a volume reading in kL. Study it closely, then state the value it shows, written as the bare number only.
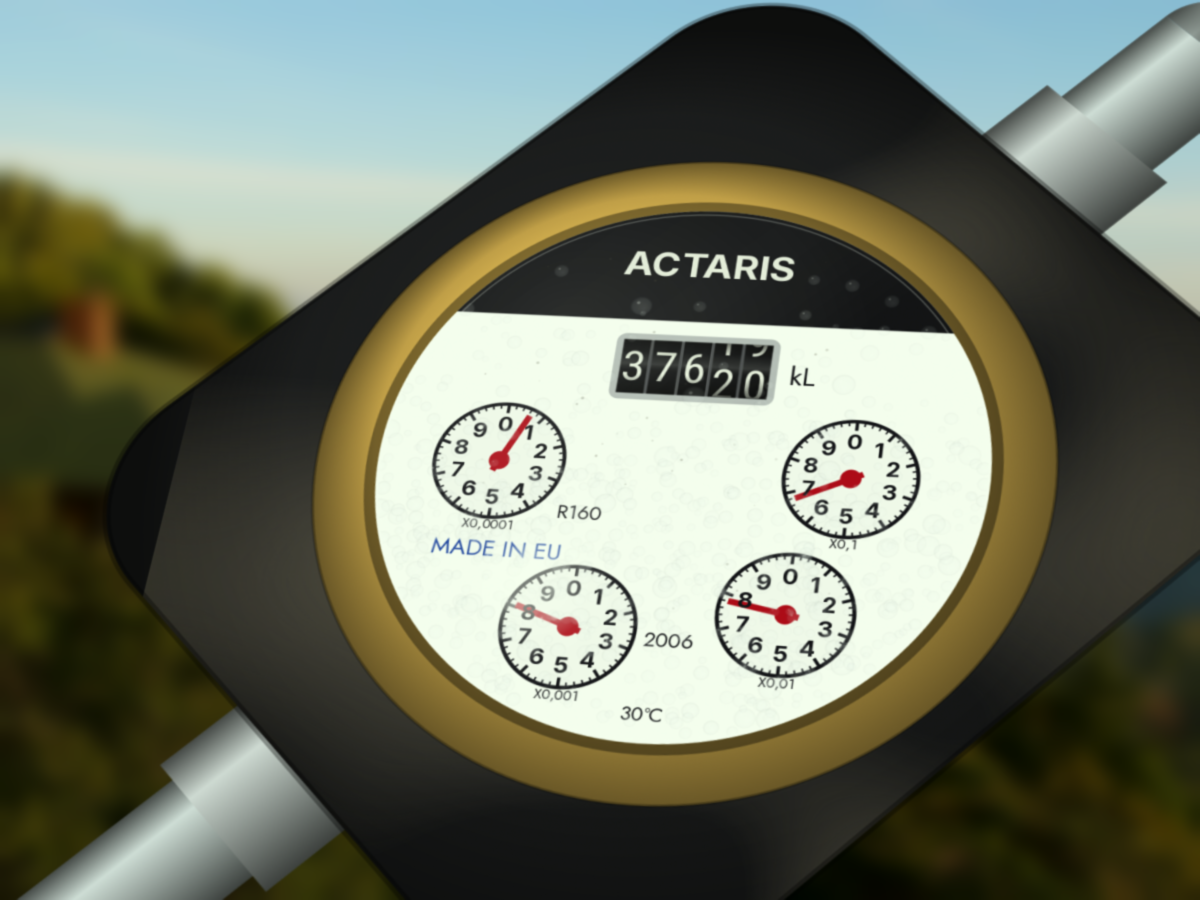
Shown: 37619.6780
